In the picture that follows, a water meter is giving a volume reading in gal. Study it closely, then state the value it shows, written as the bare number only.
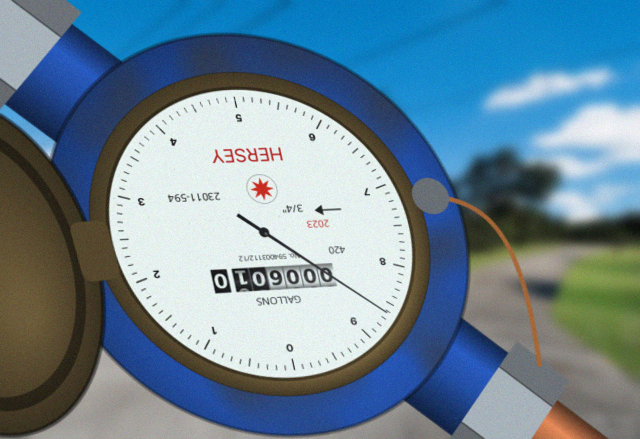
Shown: 6008.6
